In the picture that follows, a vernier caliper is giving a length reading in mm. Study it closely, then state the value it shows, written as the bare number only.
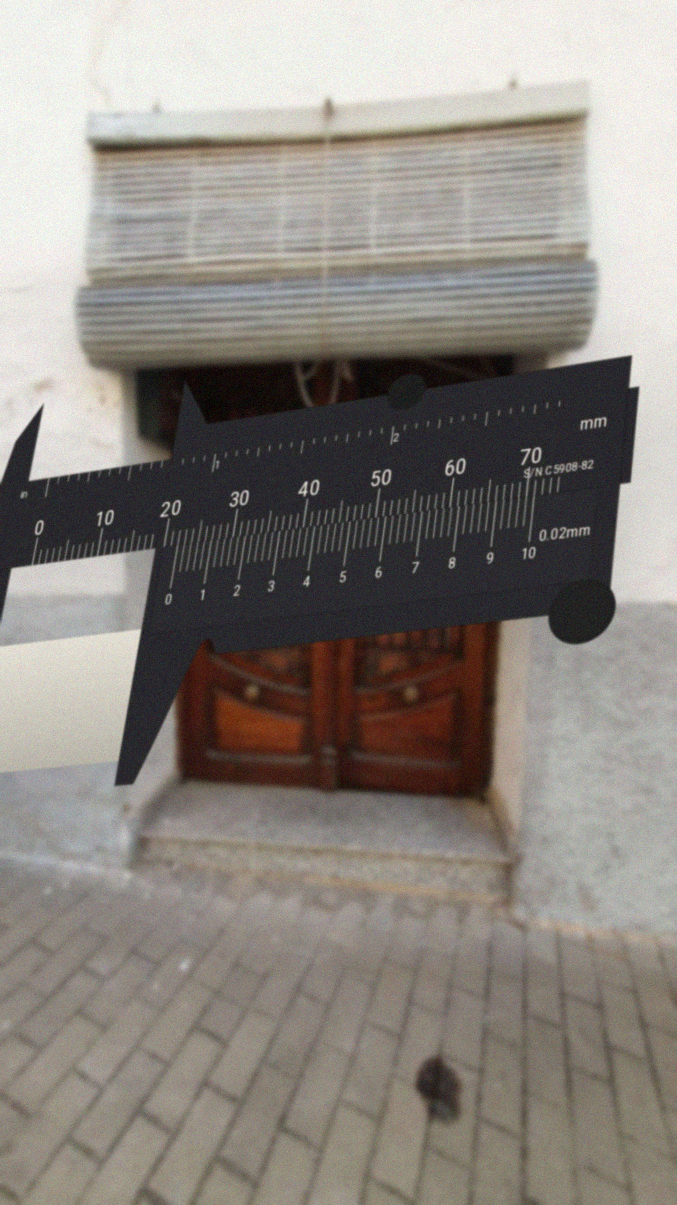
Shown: 22.0
